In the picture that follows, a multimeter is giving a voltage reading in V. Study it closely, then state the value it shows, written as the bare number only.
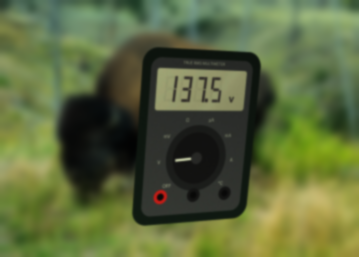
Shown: 137.5
